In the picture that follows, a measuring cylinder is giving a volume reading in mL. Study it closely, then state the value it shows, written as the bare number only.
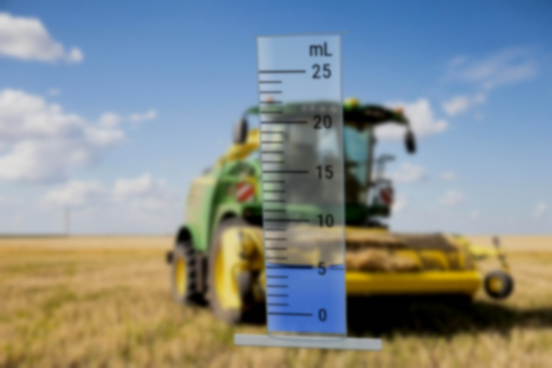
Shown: 5
